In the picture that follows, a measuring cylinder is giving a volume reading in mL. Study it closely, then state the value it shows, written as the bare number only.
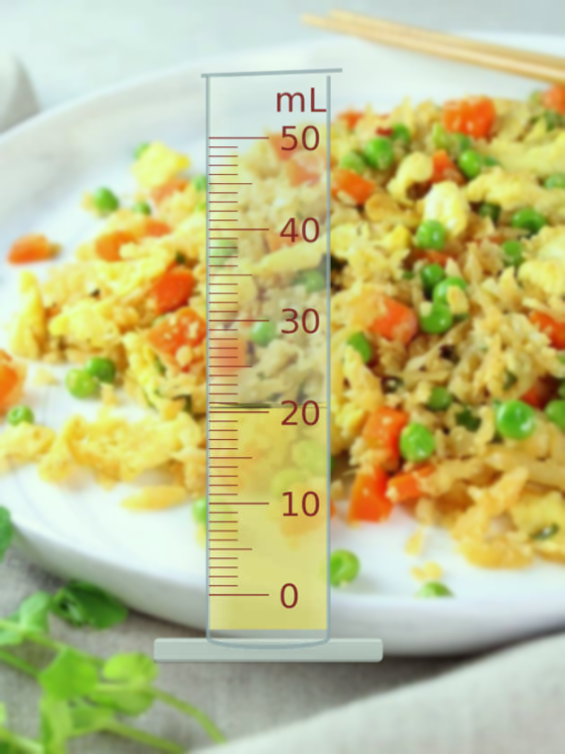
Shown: 20.5
